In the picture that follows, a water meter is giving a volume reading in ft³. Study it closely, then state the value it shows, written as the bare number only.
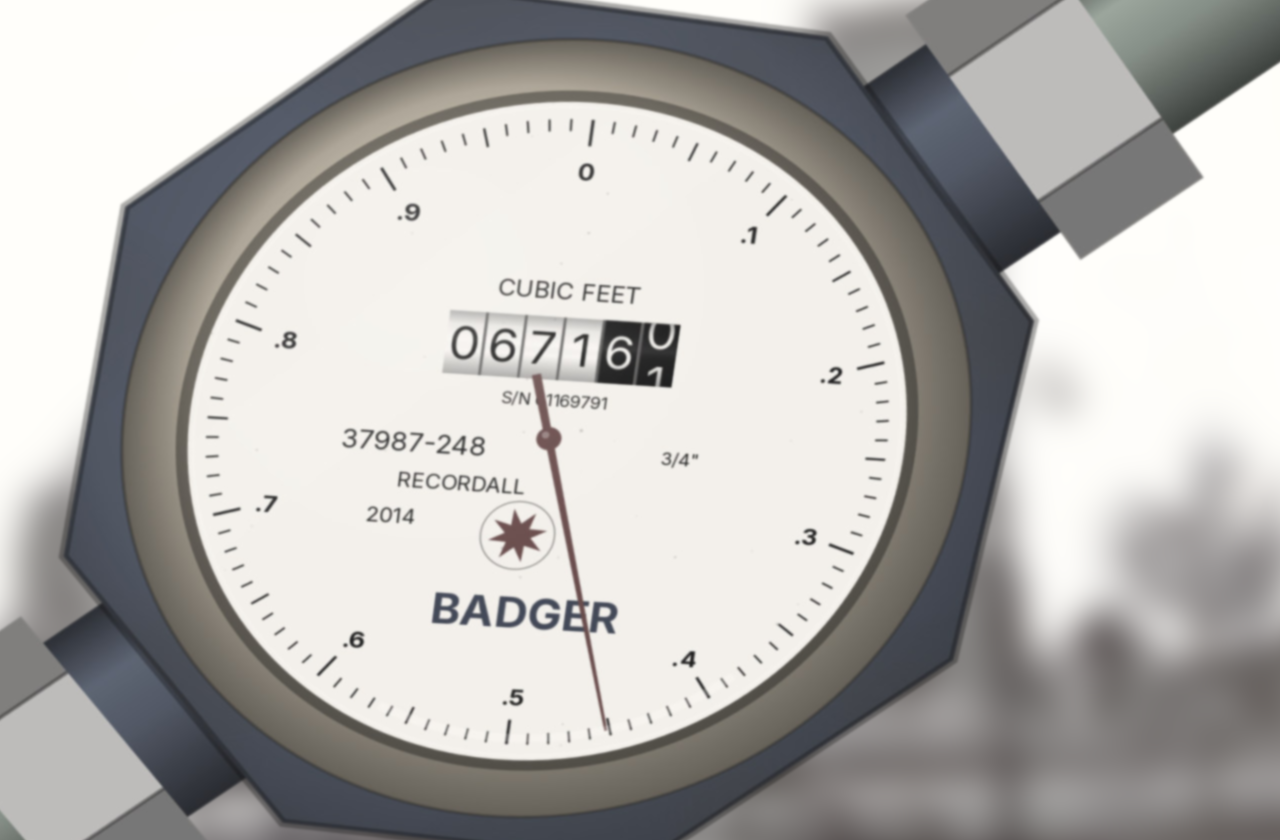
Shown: 67160.45
